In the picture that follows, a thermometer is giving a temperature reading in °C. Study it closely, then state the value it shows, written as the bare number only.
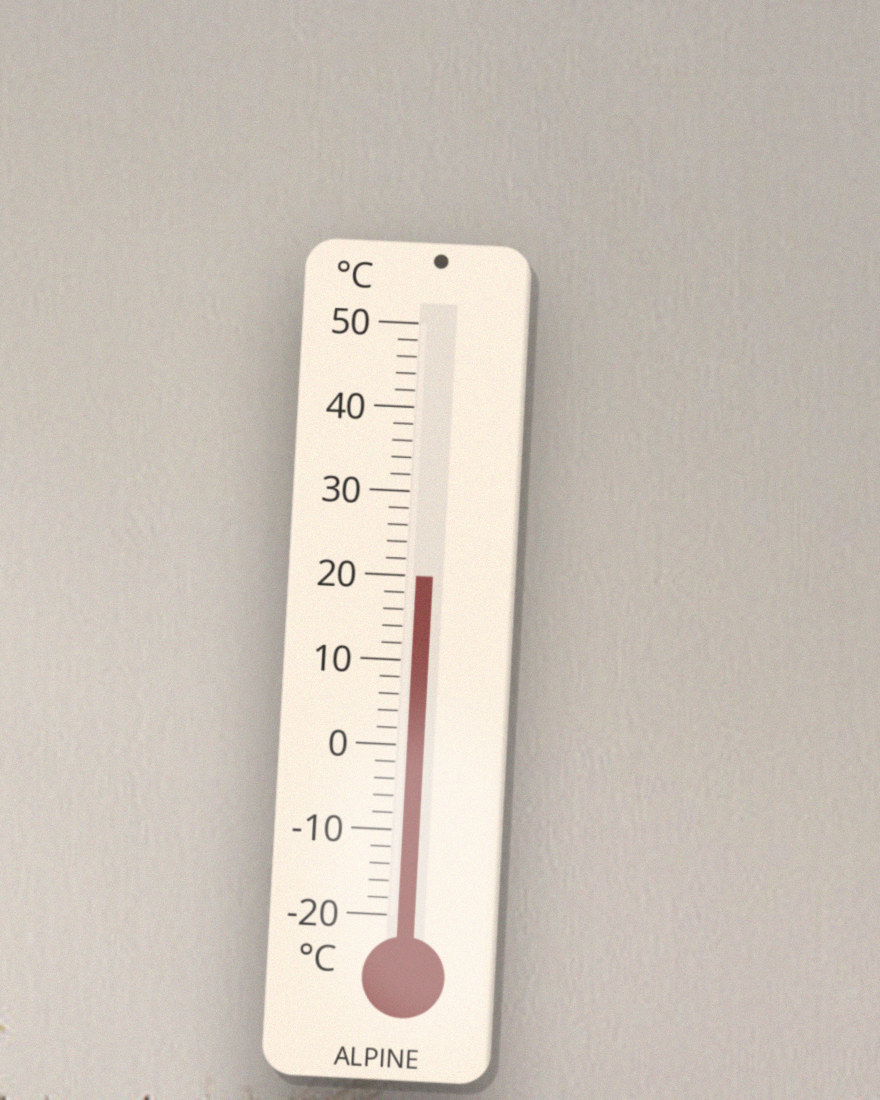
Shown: 20
